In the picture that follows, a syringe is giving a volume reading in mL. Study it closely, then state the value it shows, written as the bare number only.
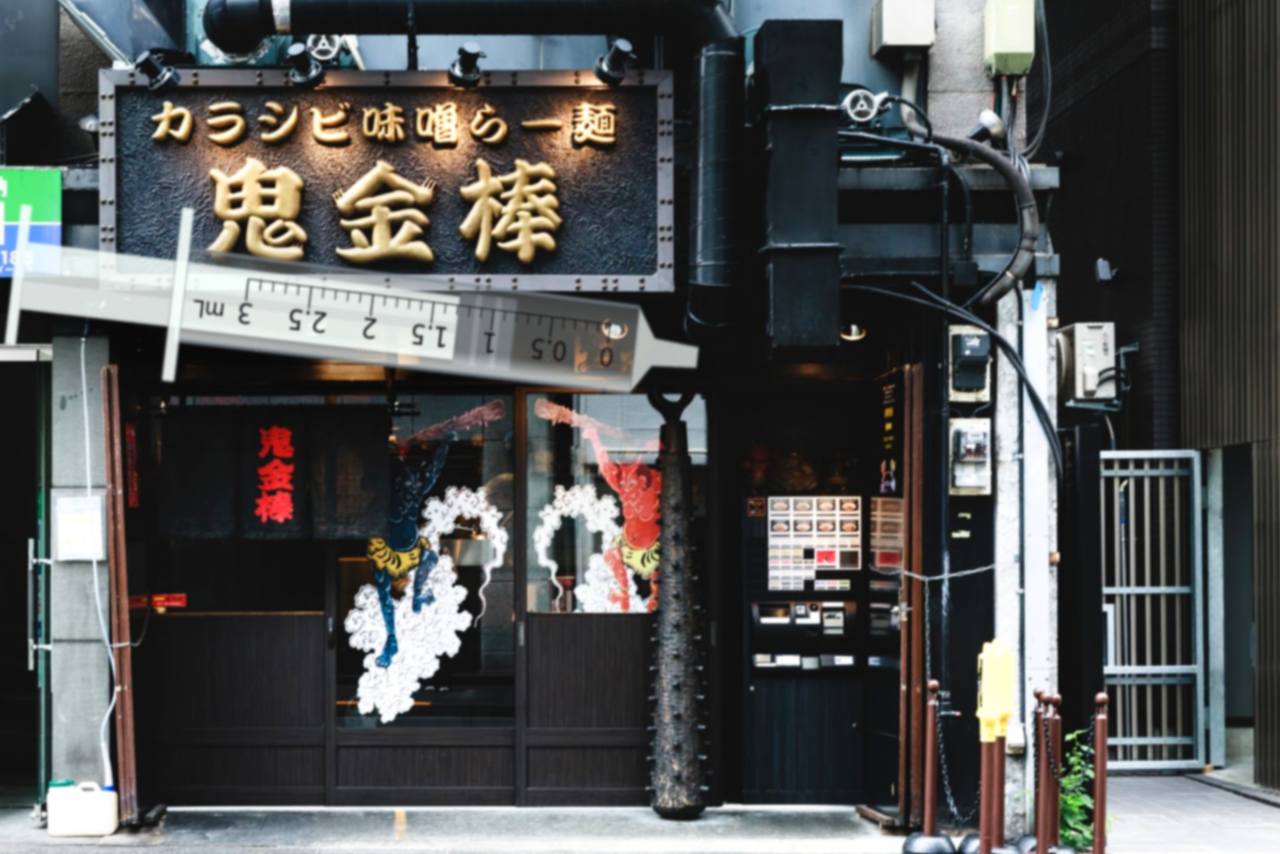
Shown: 0.8
